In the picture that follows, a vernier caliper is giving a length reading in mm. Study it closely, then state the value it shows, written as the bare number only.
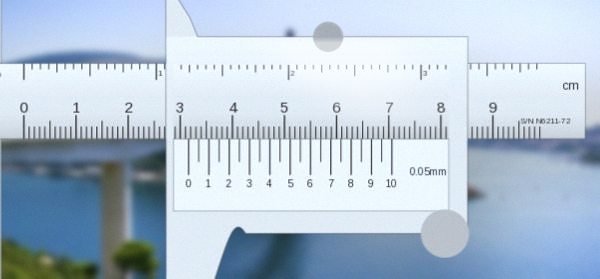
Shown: 31.6
